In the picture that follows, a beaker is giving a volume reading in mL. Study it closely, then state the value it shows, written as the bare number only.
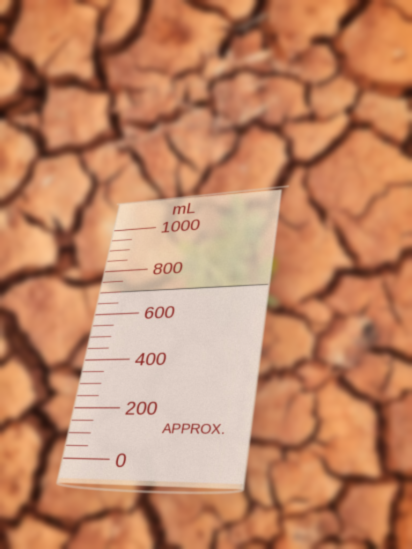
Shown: 700
